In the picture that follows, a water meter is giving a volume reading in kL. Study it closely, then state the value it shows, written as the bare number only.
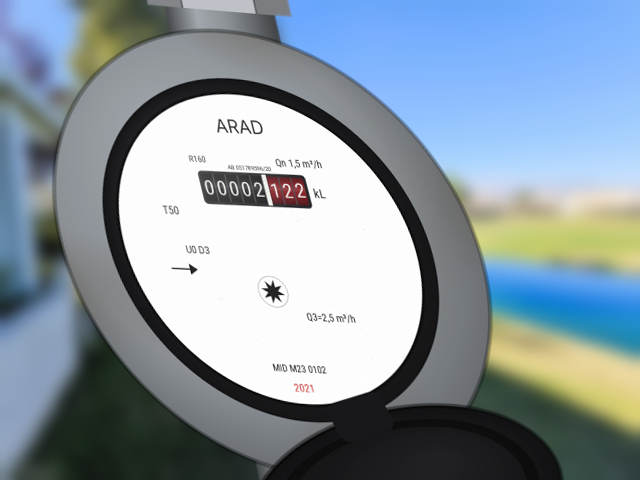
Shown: 2.122
